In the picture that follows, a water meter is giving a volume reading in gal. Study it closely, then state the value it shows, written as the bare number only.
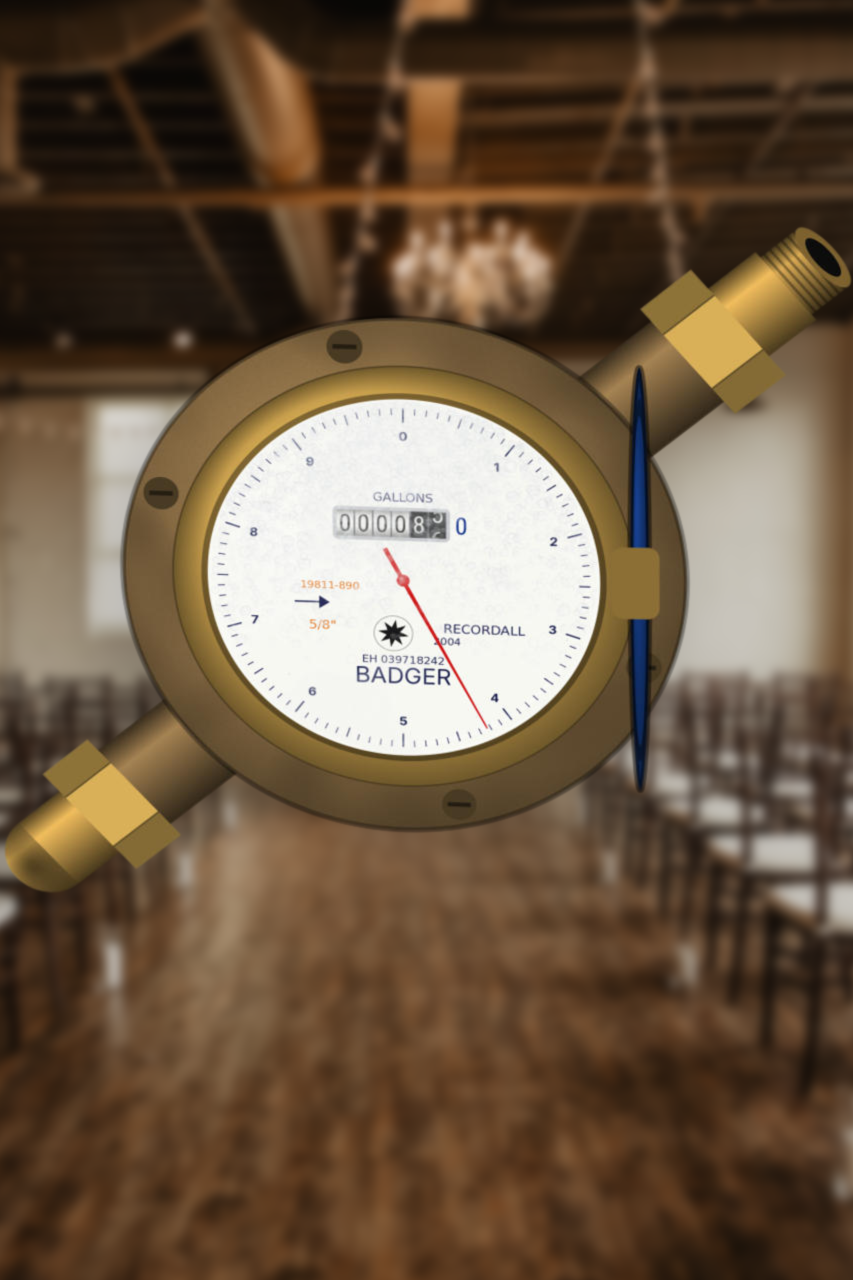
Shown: 854.2
